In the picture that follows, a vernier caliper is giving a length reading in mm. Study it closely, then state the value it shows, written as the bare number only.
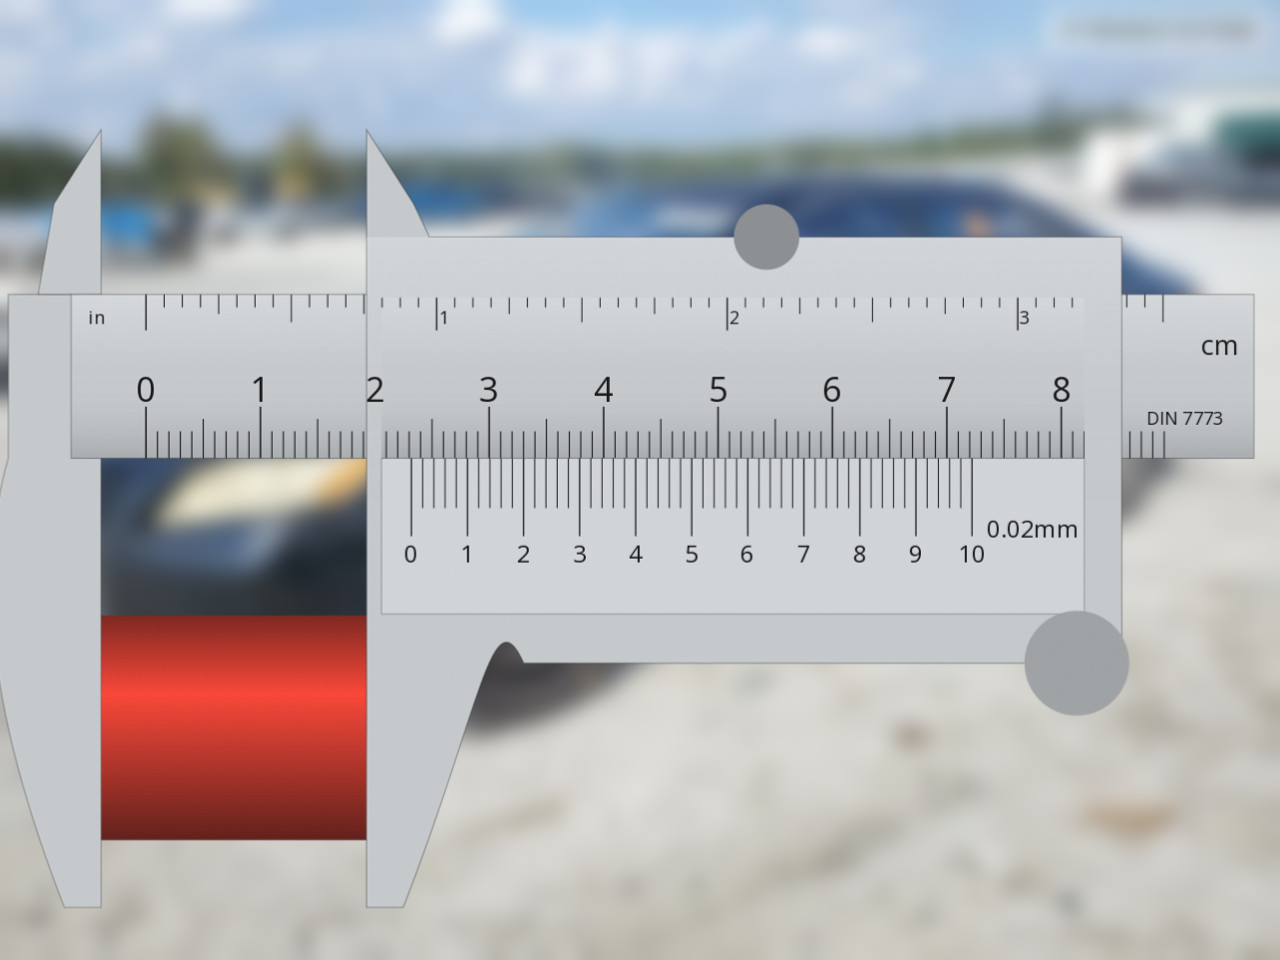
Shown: 23.2
